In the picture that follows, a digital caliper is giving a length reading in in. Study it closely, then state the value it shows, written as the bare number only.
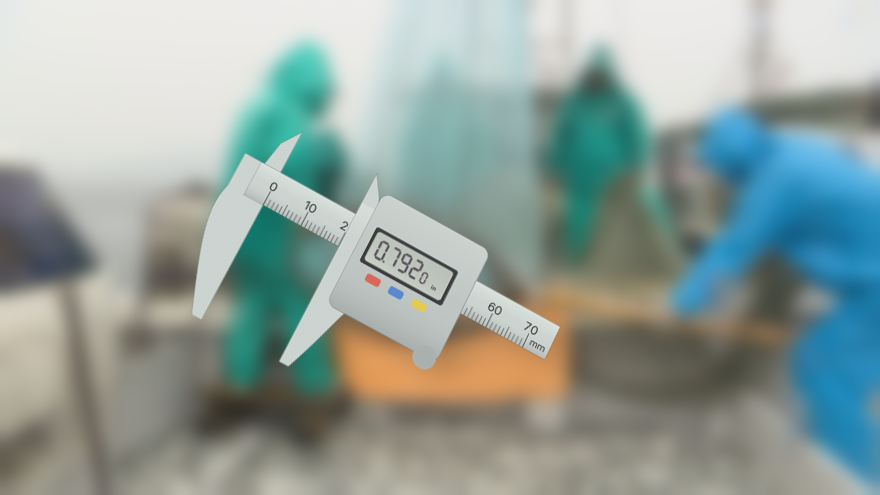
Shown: 0.7920
